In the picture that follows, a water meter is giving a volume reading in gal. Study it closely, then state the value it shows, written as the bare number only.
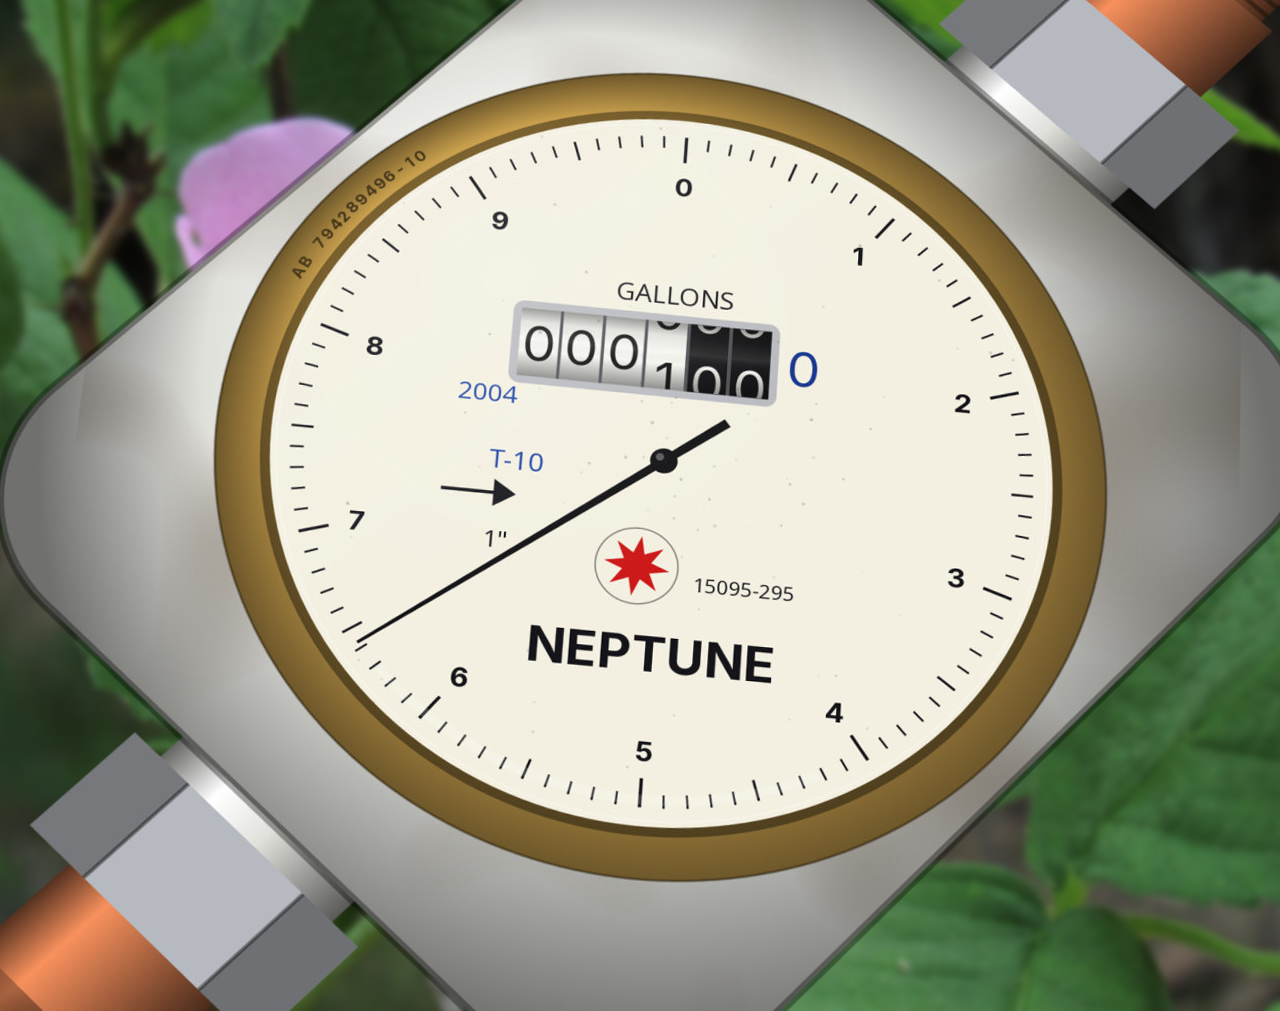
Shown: 996.4
